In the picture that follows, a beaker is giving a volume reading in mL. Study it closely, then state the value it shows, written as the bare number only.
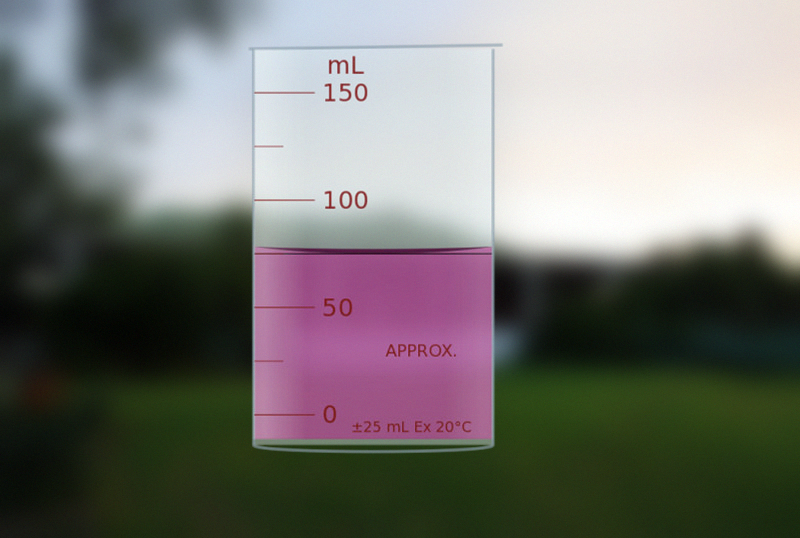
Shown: 75
